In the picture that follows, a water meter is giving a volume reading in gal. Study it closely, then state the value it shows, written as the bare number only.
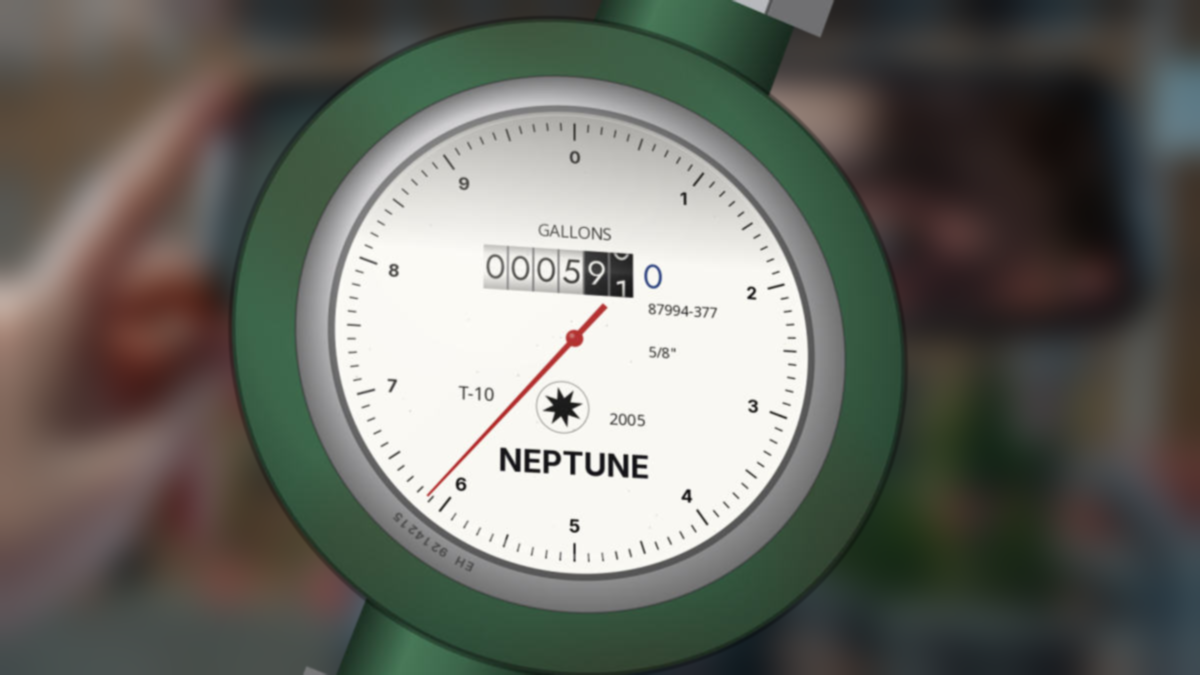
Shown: 5906.1
